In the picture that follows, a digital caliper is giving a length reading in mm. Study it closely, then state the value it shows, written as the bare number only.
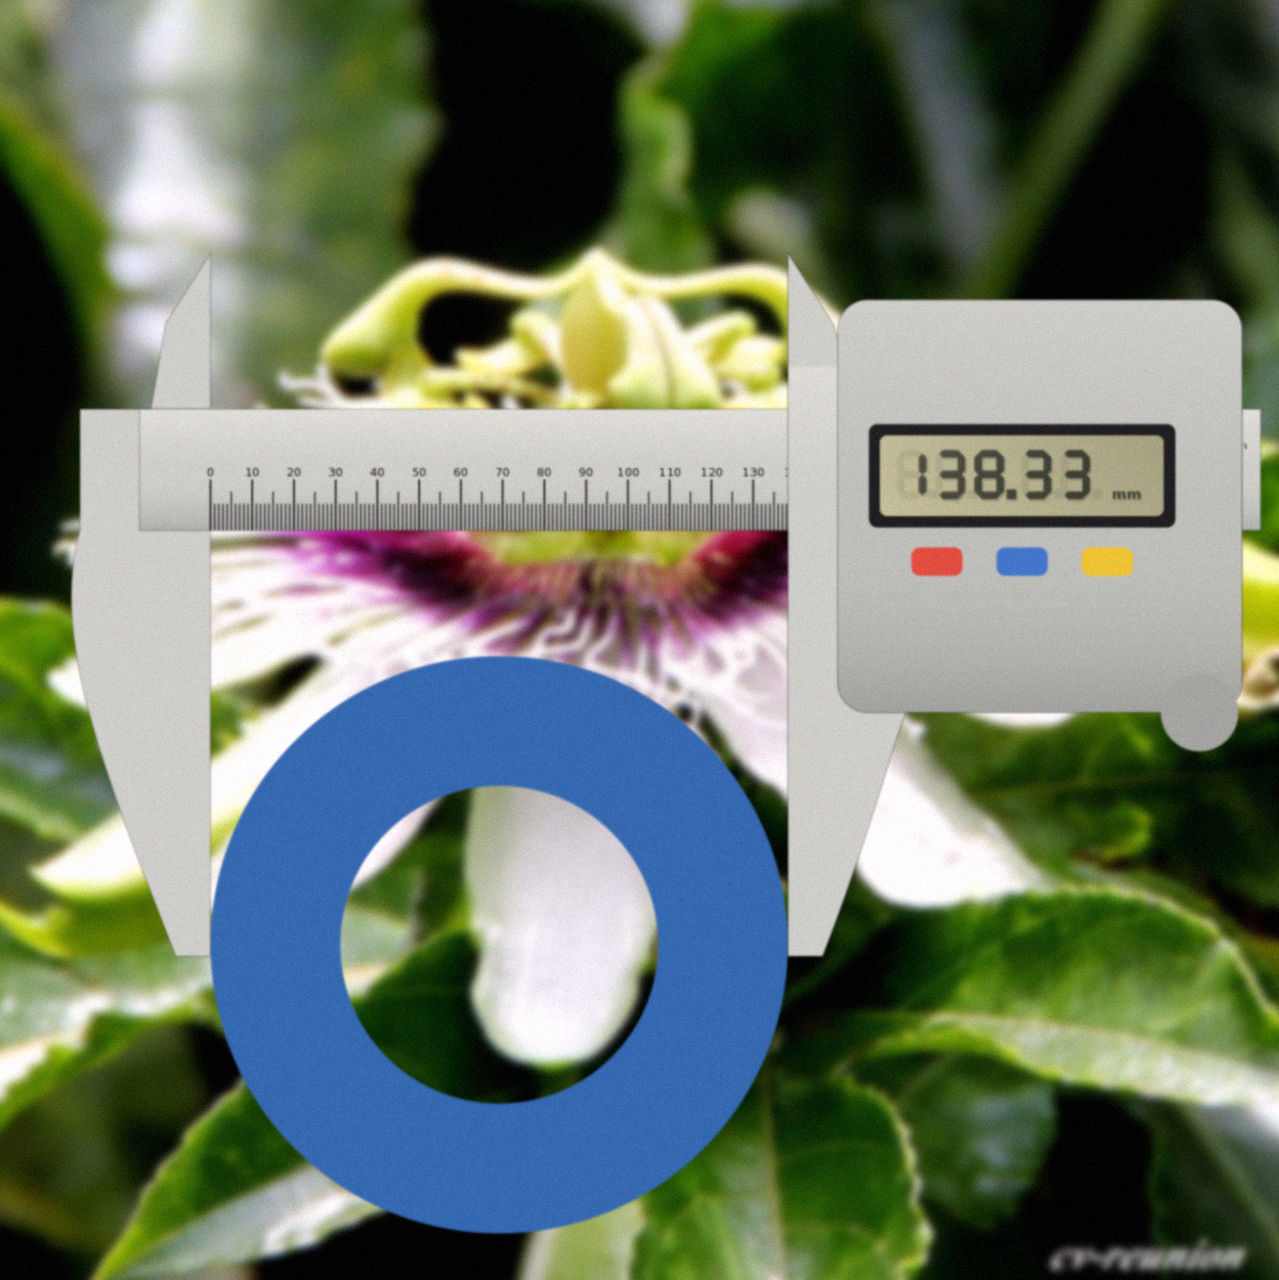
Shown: 138.33
